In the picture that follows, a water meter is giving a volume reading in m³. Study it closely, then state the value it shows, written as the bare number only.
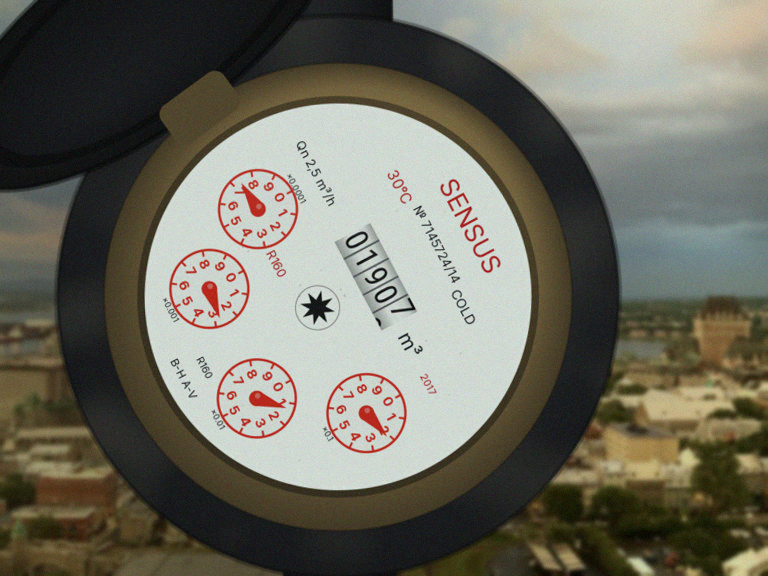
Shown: 1907.2127
